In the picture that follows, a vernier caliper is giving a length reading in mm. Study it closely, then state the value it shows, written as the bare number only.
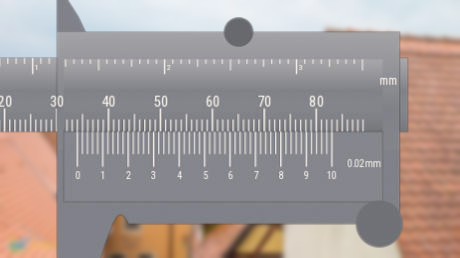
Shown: 34.0
